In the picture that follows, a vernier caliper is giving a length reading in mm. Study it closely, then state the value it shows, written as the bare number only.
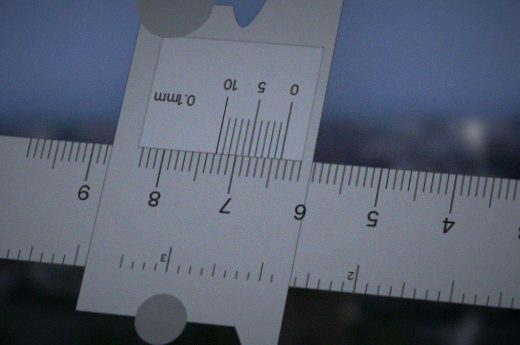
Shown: 63.8
